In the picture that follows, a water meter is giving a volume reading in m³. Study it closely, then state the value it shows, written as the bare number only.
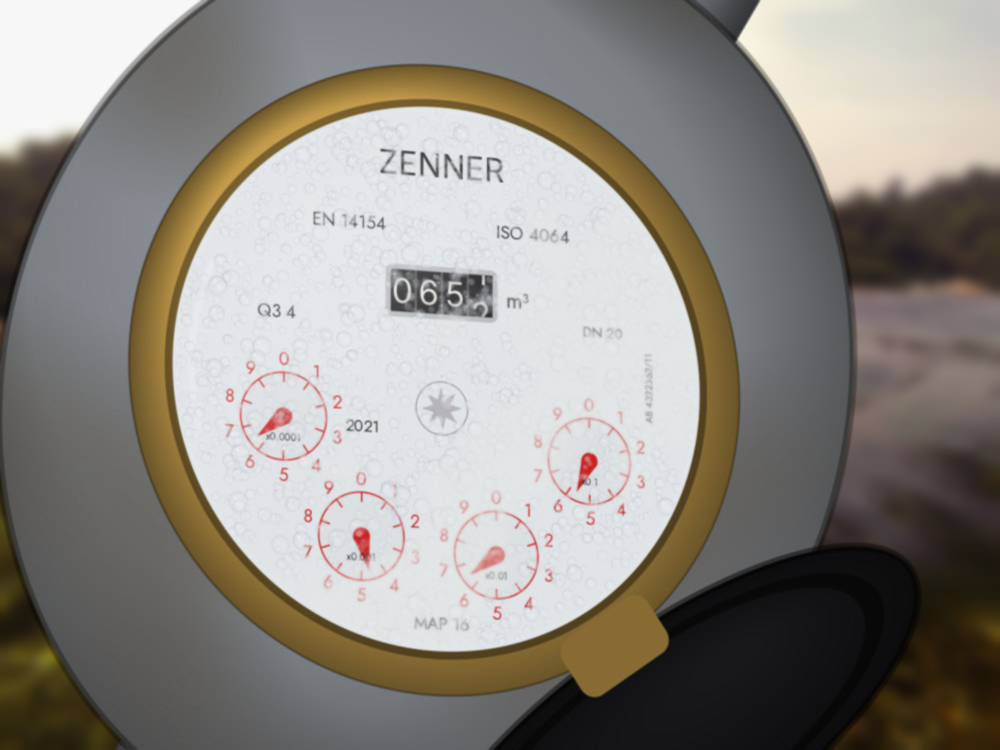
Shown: 651.5646
